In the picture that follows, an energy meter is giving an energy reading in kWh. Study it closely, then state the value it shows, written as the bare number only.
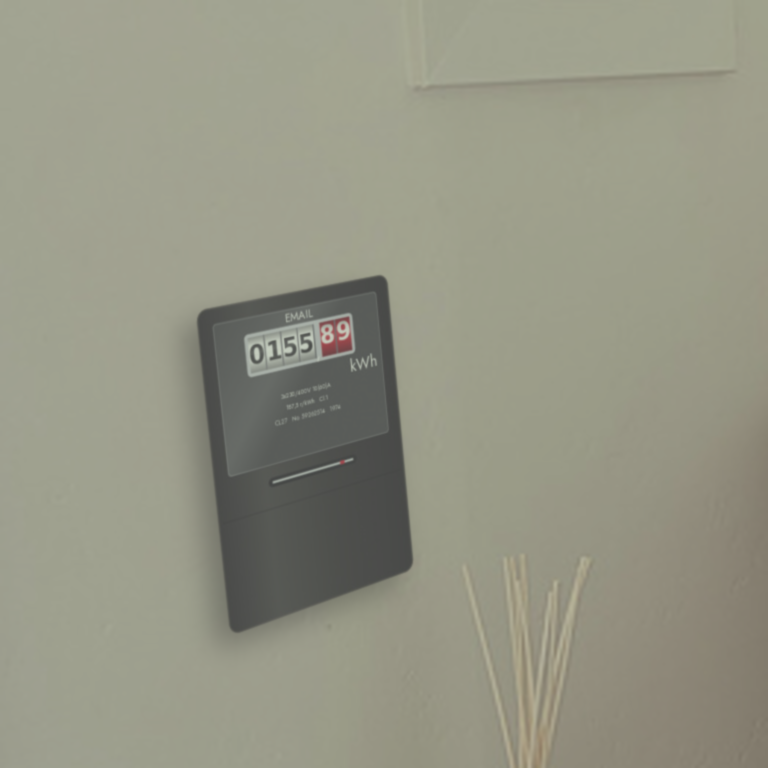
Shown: 155.89
